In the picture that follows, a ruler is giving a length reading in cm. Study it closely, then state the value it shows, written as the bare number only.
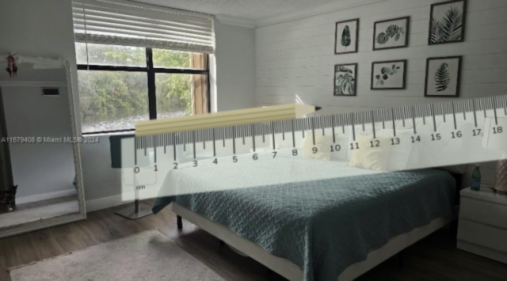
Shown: 9.5
